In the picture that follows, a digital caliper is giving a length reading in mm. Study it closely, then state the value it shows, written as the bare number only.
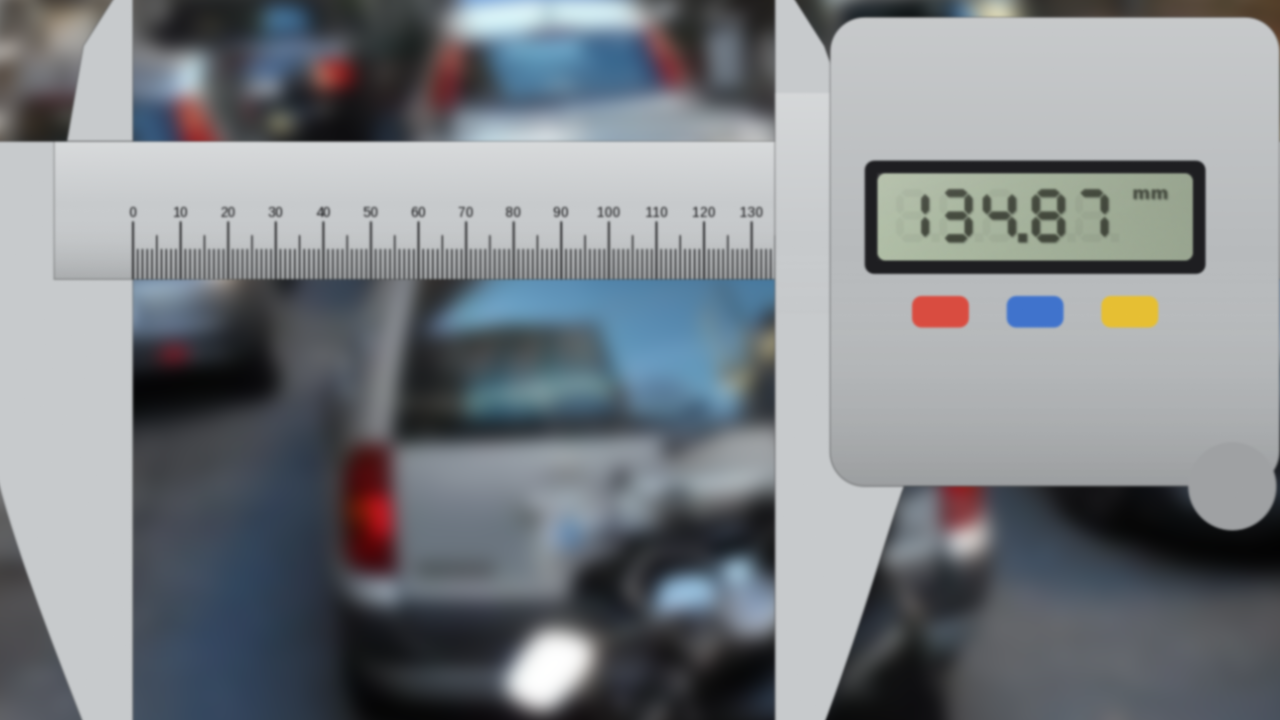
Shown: 134.87
